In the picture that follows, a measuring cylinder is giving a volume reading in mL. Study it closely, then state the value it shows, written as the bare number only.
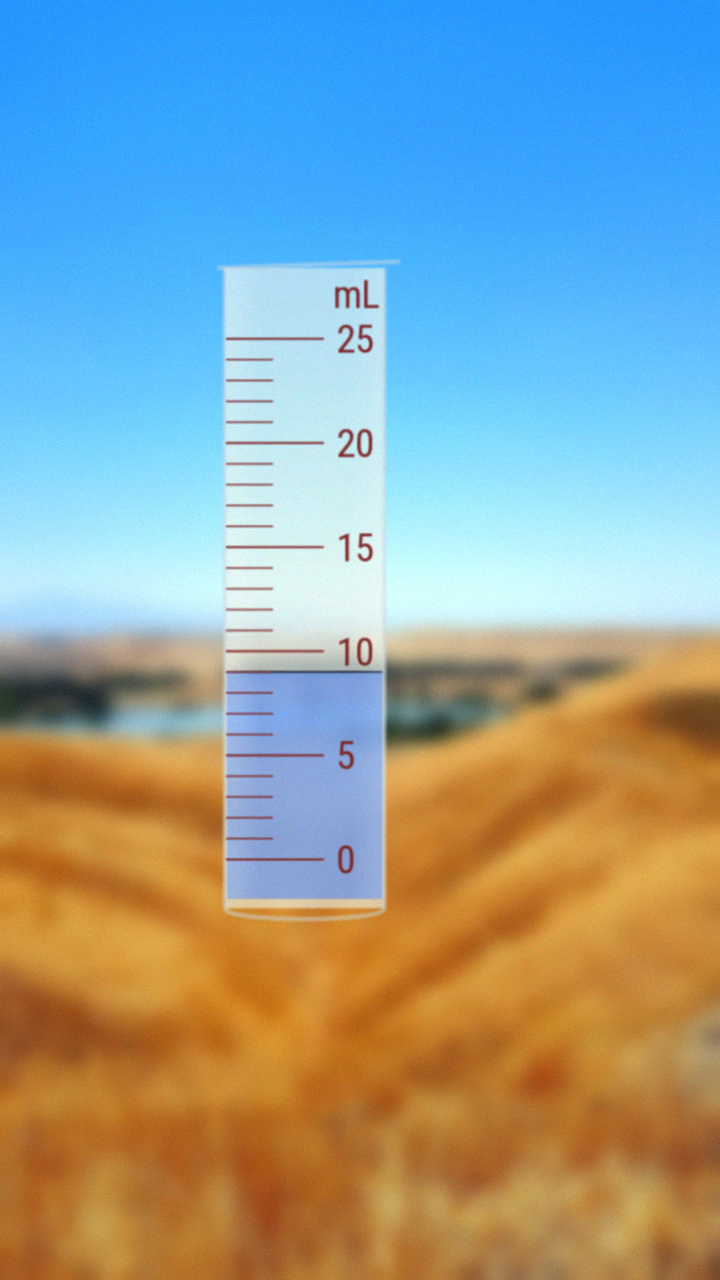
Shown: 9
